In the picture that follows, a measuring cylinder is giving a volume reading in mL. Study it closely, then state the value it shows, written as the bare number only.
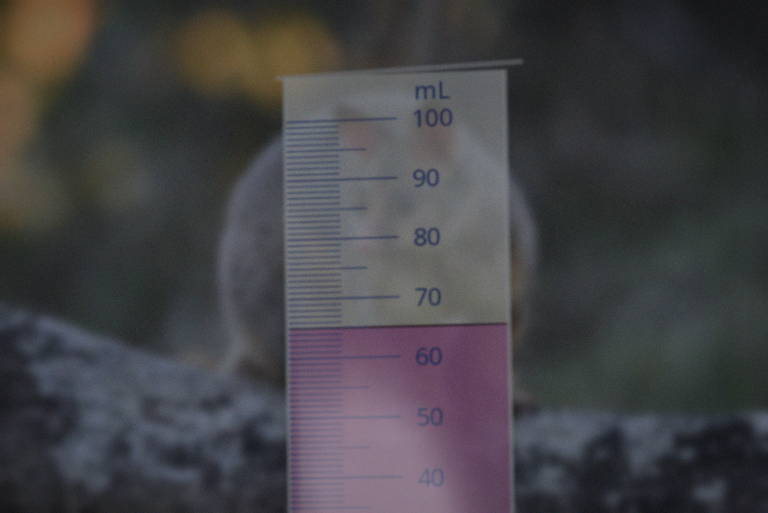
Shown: 65
